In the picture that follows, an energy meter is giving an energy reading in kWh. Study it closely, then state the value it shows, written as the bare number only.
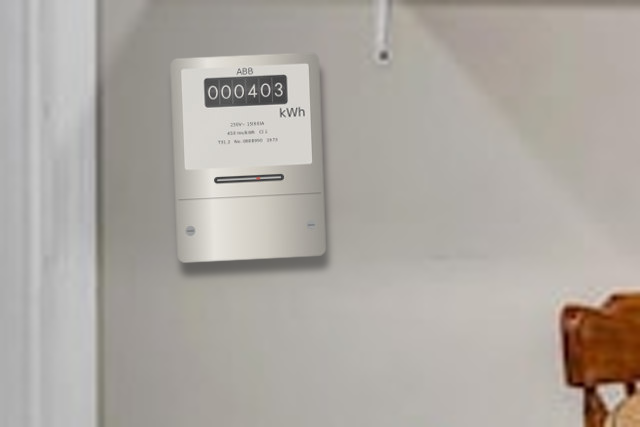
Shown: 403
